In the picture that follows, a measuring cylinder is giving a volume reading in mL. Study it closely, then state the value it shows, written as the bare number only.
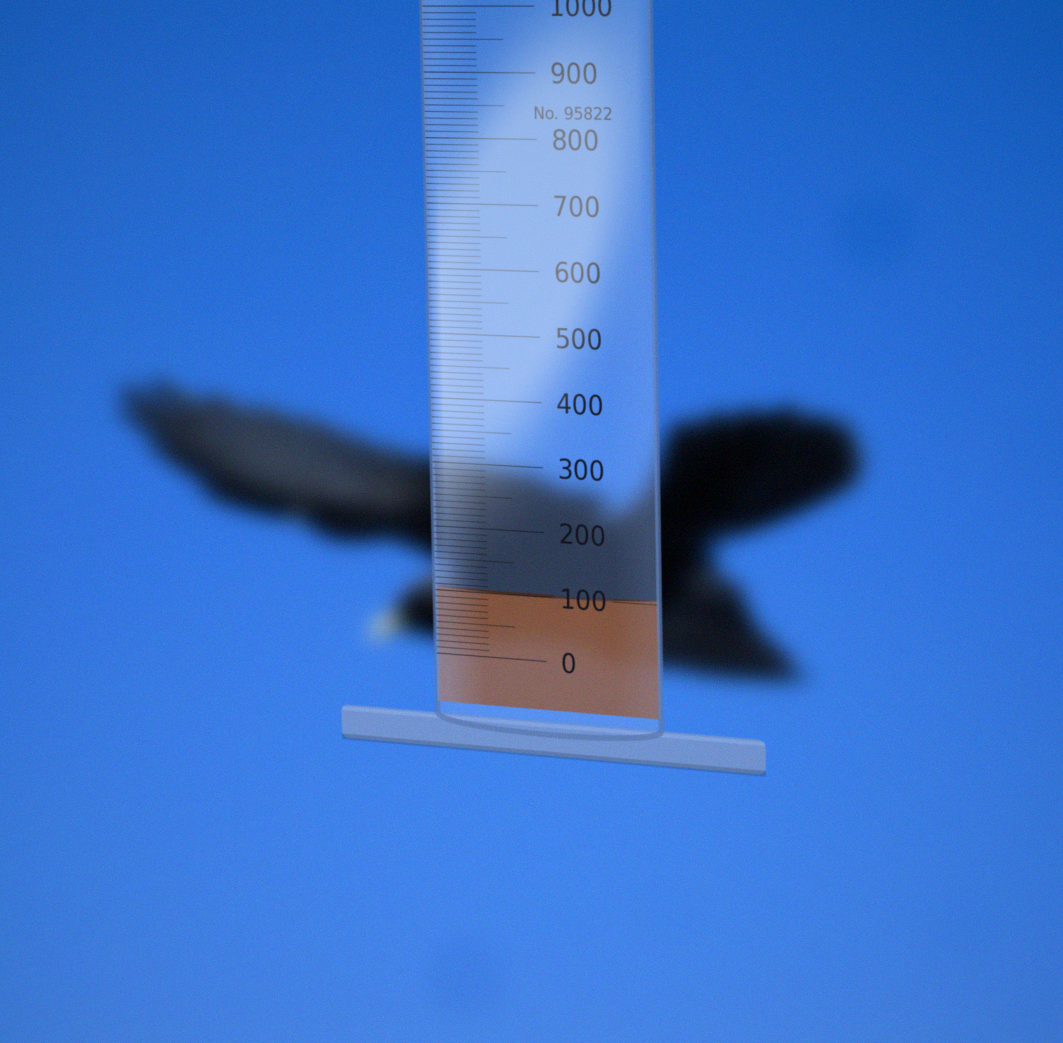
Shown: 100
